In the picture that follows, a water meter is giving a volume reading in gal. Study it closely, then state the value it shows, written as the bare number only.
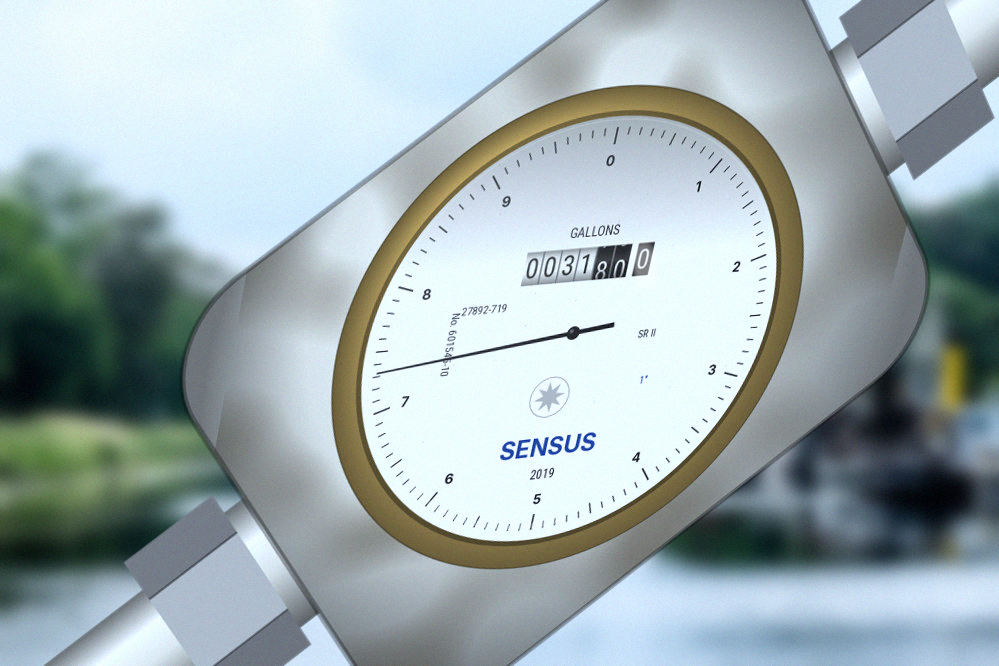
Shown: 31797.3
